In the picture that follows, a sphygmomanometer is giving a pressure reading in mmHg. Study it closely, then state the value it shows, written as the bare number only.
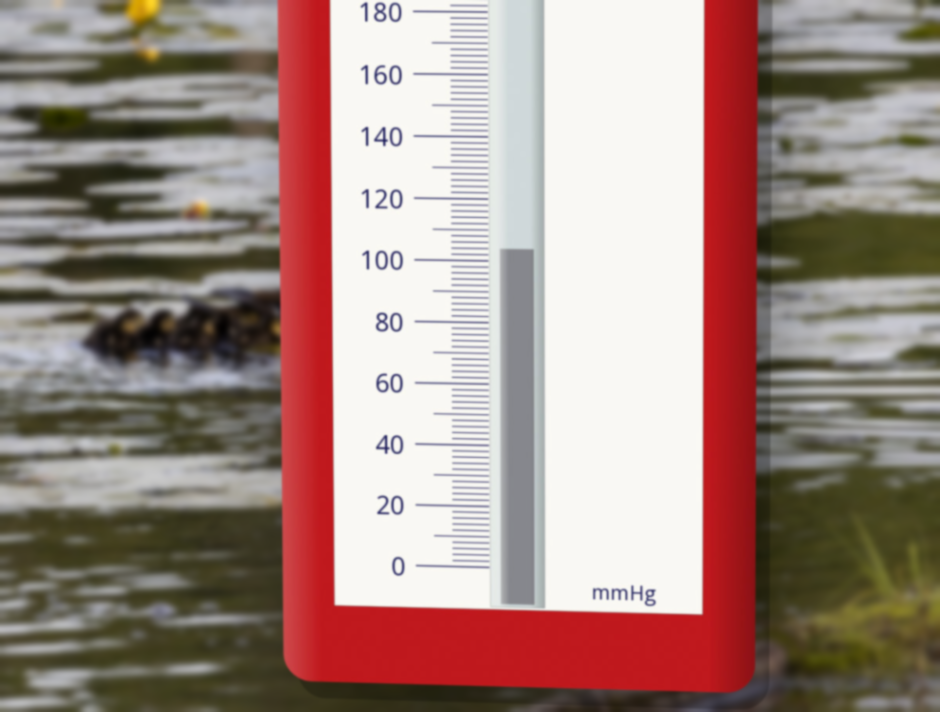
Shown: 104
